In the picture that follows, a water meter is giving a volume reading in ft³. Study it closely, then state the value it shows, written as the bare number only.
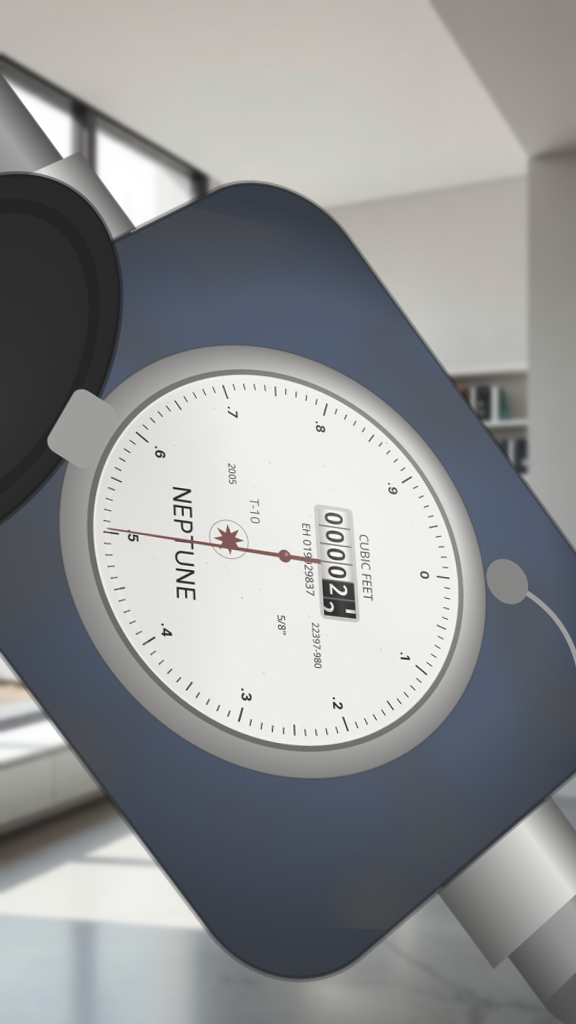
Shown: 21.50
